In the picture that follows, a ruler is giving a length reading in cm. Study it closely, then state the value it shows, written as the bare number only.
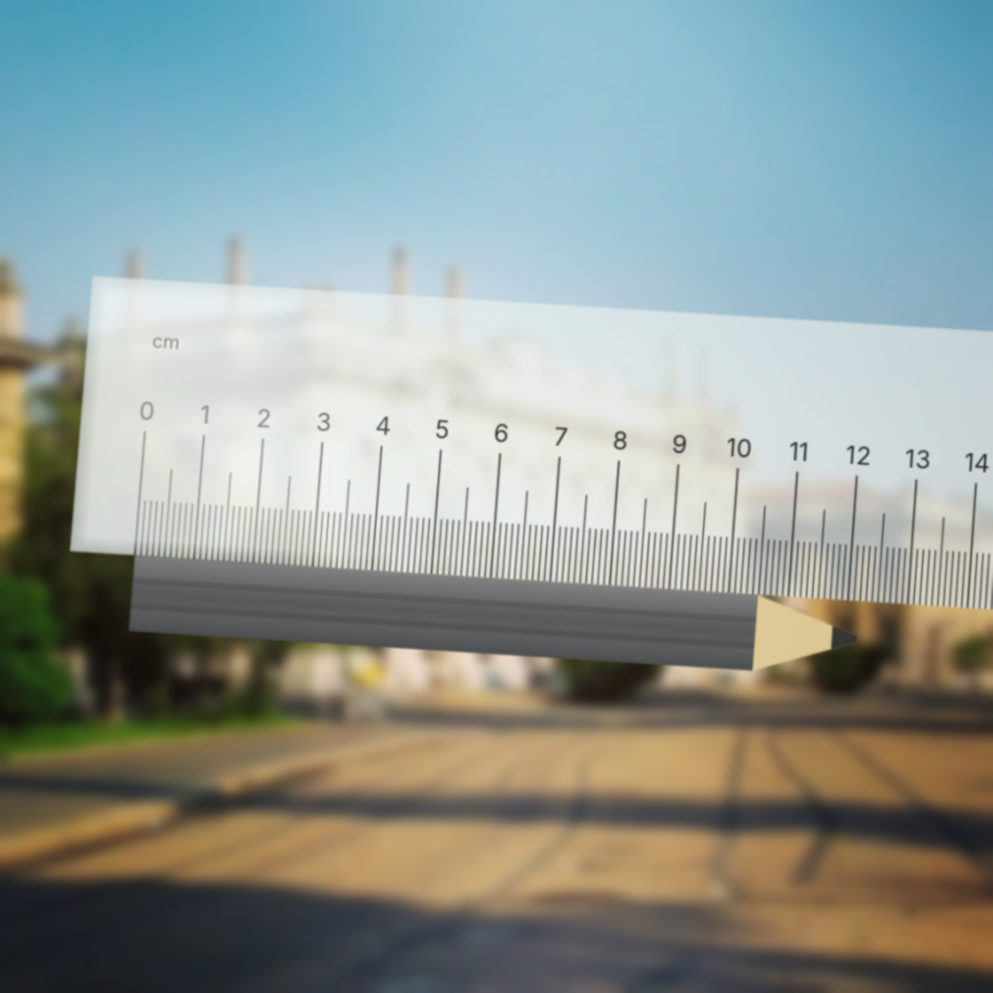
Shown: 12.2
